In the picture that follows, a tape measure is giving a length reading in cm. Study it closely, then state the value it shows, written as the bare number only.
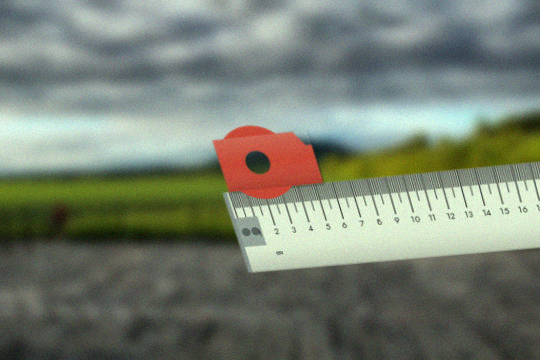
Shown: 5.5
